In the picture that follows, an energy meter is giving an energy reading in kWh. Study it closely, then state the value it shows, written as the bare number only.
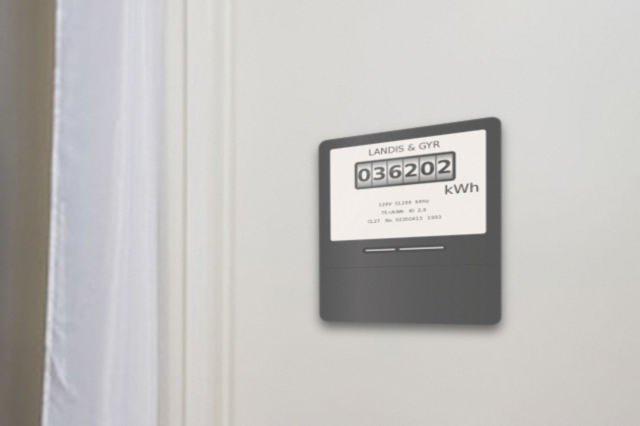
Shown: 36202
